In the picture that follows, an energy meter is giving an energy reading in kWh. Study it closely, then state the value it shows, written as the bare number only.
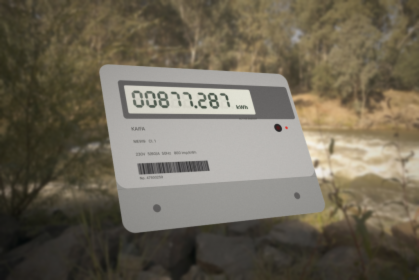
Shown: 877.287
